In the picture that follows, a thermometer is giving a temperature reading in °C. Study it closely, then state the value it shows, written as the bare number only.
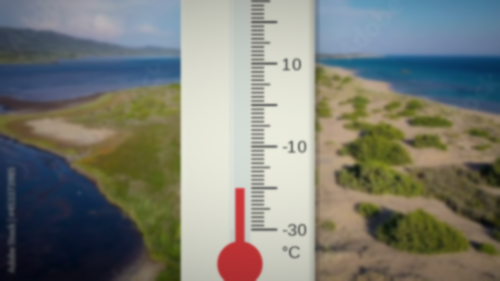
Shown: -20
